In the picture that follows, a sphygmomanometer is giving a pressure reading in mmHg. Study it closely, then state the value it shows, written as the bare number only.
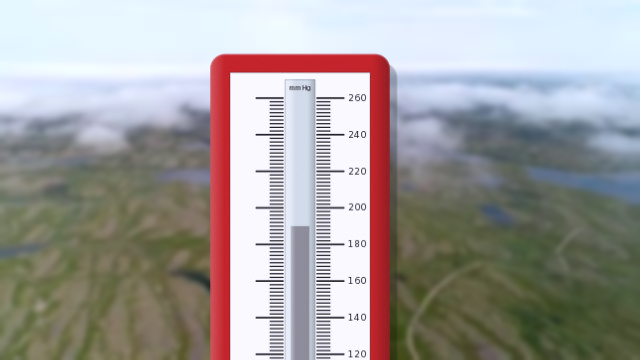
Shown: 190
